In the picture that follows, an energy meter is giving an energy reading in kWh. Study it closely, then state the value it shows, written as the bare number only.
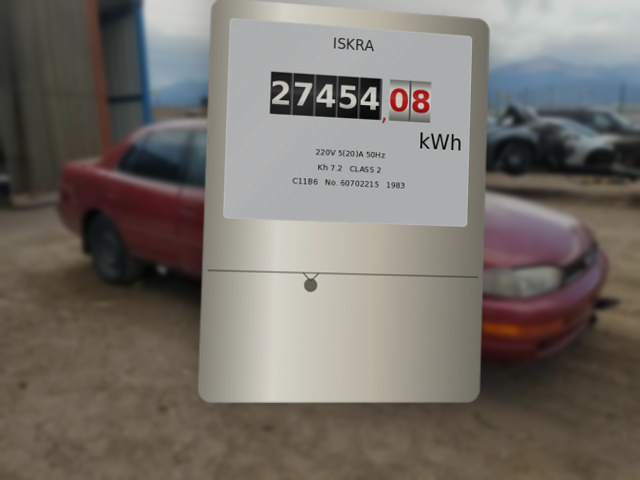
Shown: 27454.08
